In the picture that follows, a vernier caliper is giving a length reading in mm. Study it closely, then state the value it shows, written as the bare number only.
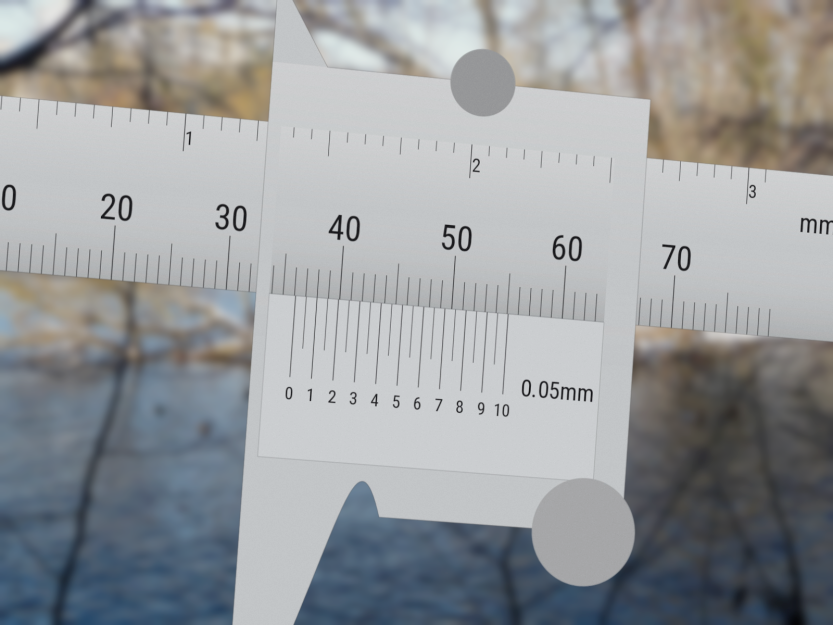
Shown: 36.1
